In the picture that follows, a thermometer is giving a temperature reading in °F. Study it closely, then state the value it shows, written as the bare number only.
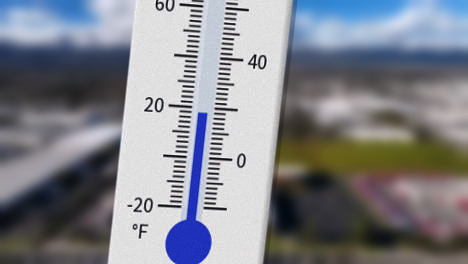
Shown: 18
